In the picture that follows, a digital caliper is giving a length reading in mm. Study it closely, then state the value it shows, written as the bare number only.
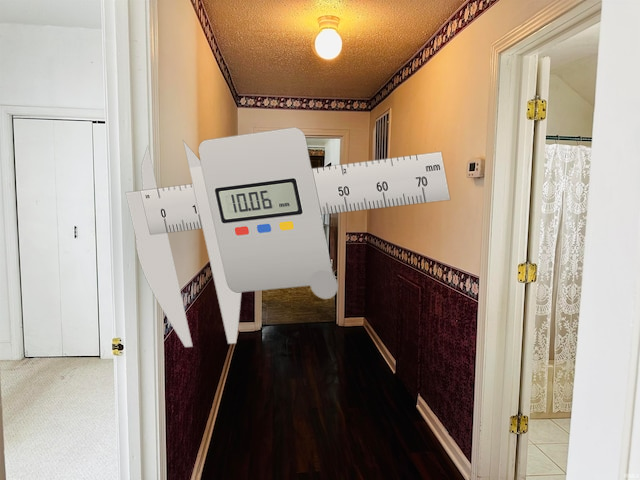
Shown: 10.06
